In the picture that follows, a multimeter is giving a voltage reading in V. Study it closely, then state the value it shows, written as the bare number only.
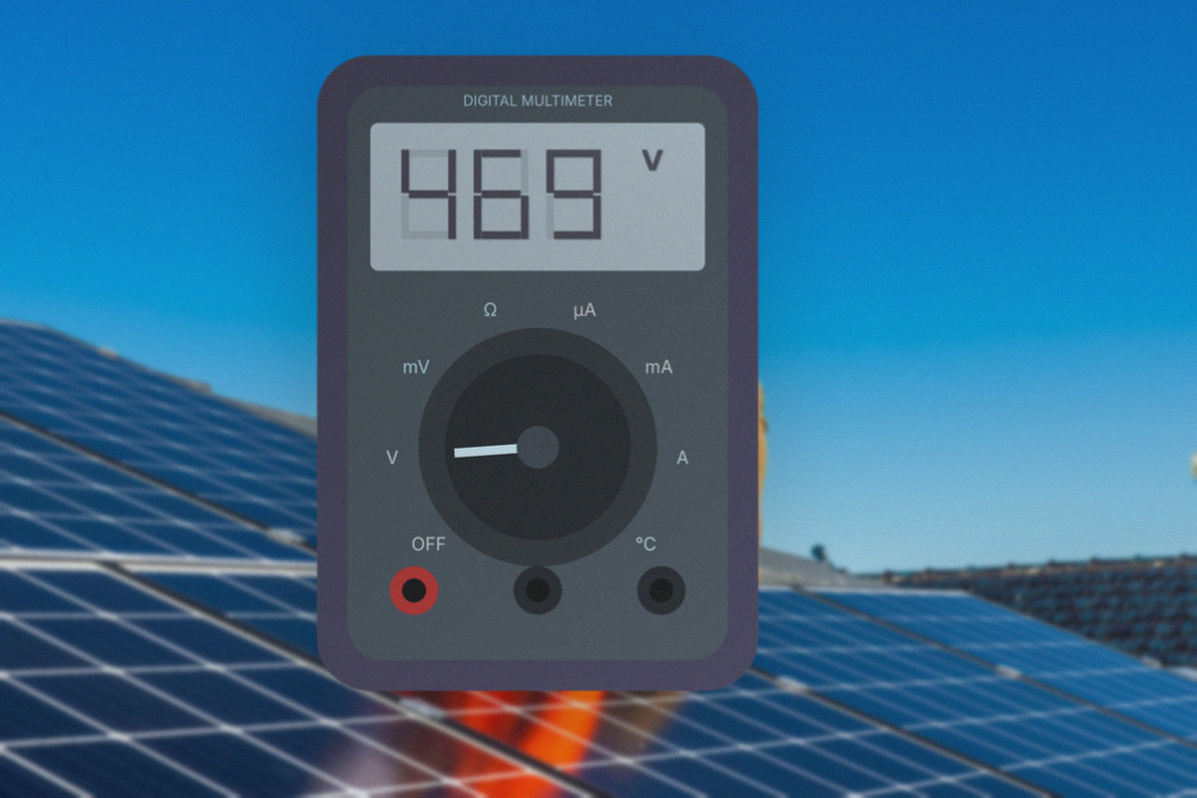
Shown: 469
